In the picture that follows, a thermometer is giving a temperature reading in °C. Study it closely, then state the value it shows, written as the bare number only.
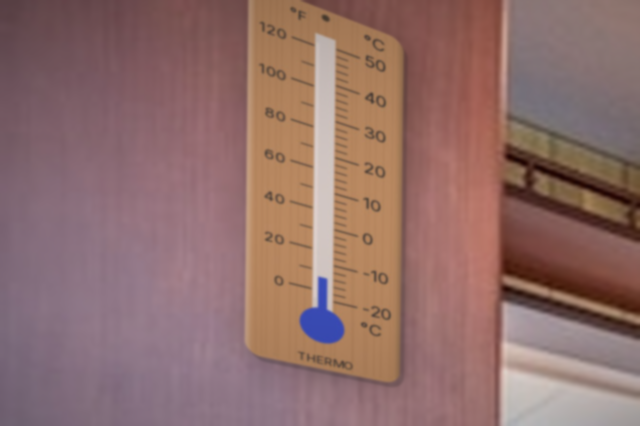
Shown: -14
